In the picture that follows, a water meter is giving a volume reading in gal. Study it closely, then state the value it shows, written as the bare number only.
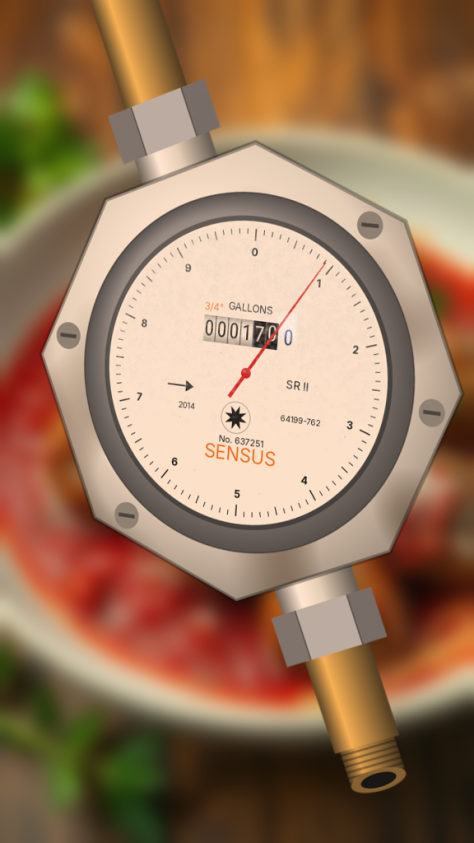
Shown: 1700.9
